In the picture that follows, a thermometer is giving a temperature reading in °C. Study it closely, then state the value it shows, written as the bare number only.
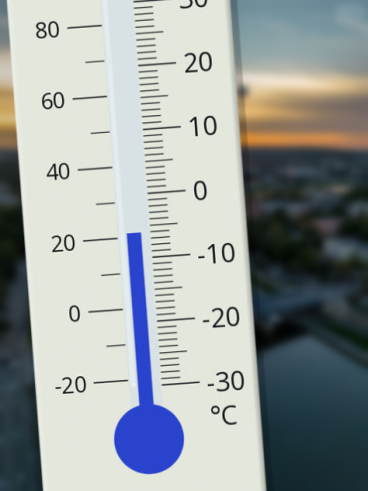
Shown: -6
